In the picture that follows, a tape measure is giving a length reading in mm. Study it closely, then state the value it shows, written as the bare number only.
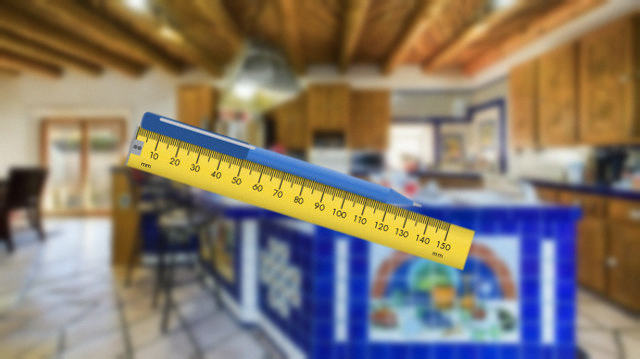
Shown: 135
